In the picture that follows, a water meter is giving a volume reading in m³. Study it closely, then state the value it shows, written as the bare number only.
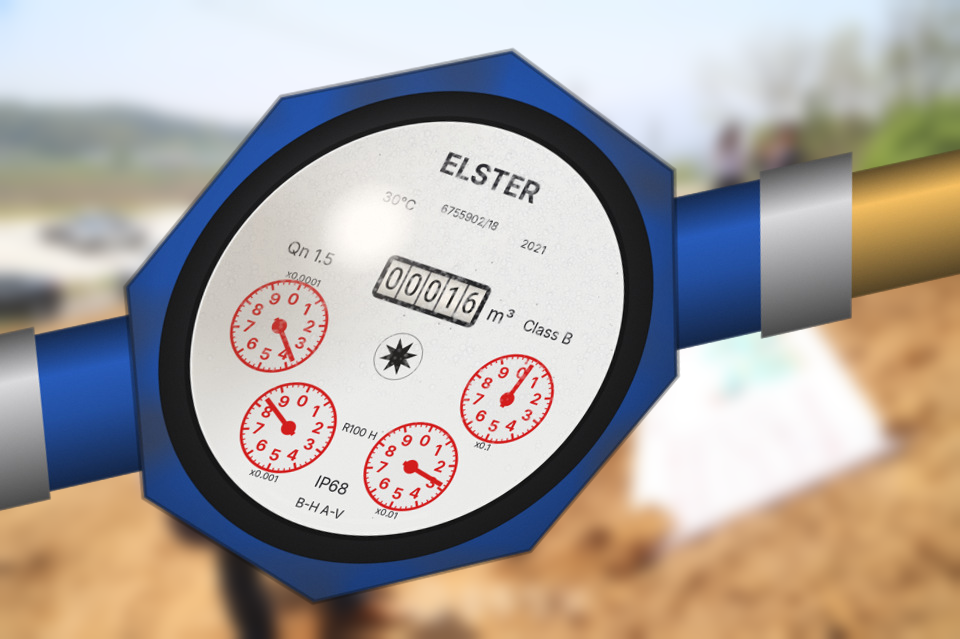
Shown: 16.0283
